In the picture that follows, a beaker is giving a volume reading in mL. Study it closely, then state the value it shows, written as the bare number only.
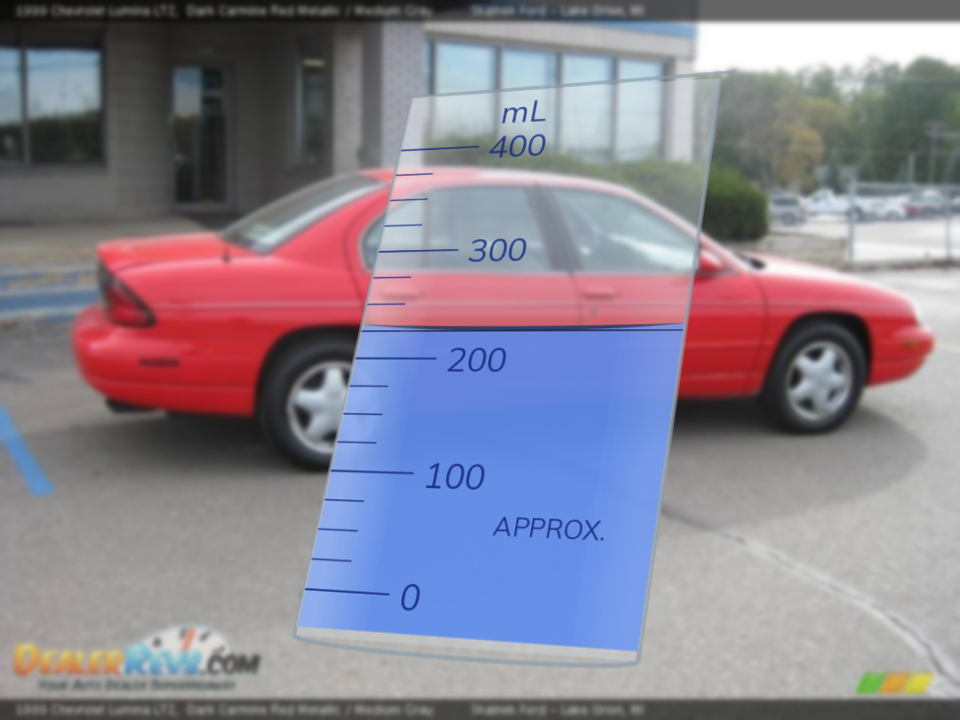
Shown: 225
